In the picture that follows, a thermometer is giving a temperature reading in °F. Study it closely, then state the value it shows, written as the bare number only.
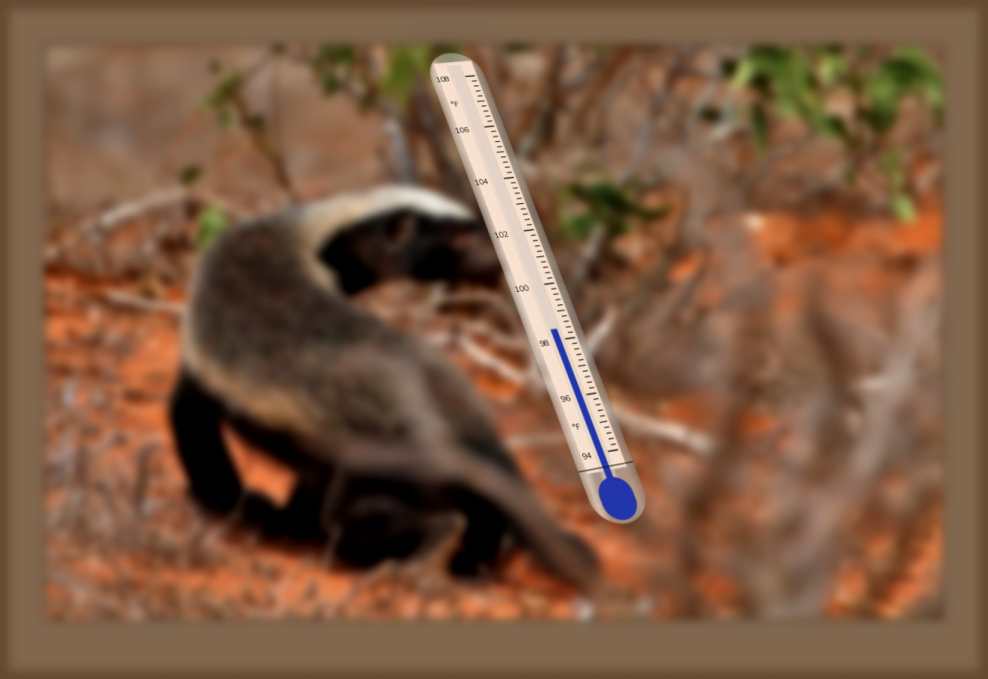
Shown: 98.4
